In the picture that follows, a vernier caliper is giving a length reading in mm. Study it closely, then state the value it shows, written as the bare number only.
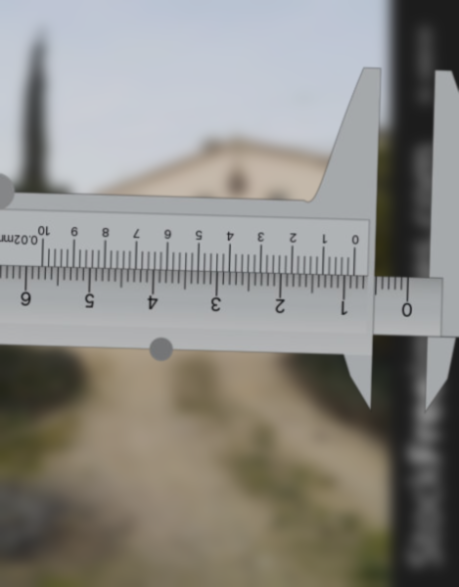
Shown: 8.5
